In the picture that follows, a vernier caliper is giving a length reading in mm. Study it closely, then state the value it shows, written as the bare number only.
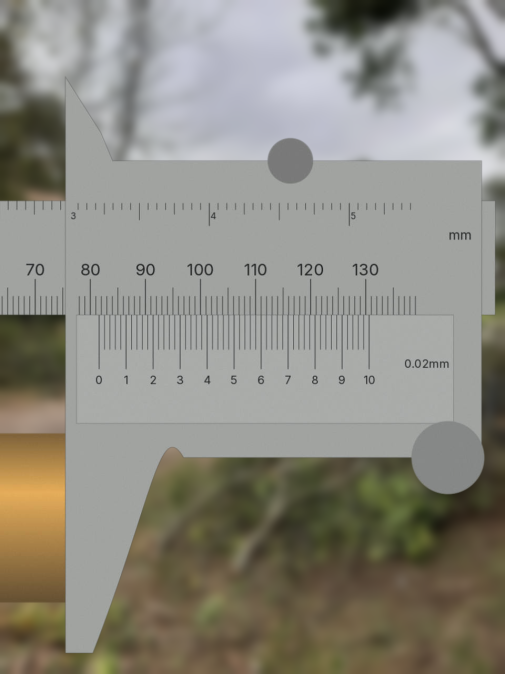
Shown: 81.6
